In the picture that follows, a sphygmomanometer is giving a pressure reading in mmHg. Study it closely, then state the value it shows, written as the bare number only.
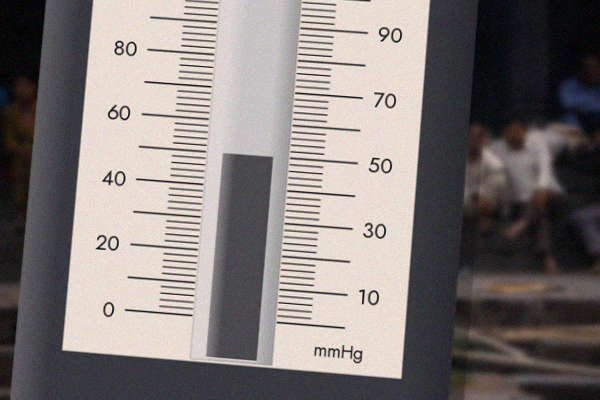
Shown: 50
